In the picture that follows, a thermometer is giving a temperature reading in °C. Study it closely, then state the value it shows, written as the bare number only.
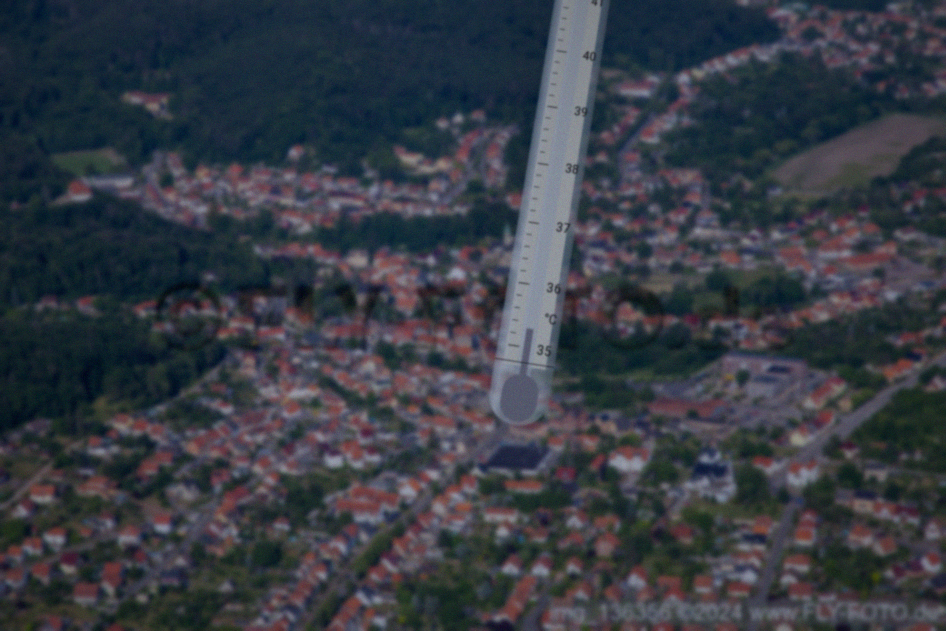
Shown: 35.3
